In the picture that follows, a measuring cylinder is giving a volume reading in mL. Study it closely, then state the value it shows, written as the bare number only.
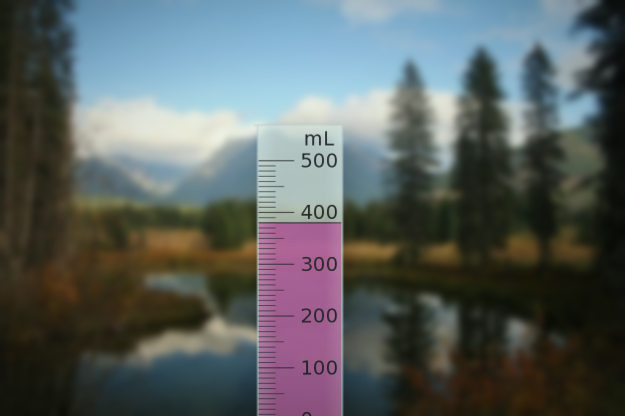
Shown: 380
